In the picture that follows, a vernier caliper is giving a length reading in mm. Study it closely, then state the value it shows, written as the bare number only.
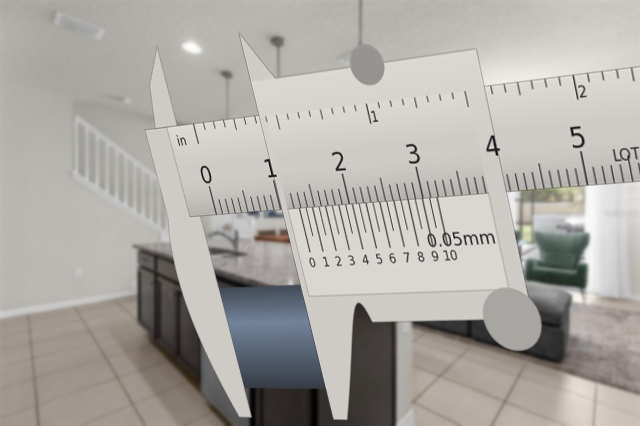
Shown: 12.8
